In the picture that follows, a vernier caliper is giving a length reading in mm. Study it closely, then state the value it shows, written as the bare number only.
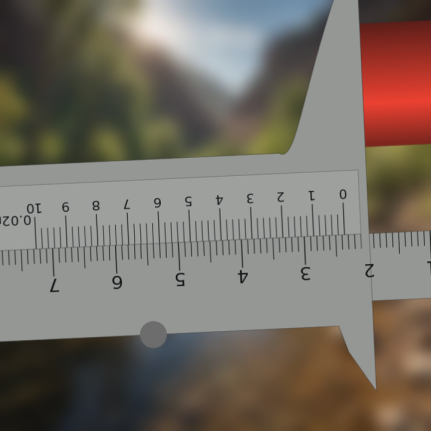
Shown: 23.6
